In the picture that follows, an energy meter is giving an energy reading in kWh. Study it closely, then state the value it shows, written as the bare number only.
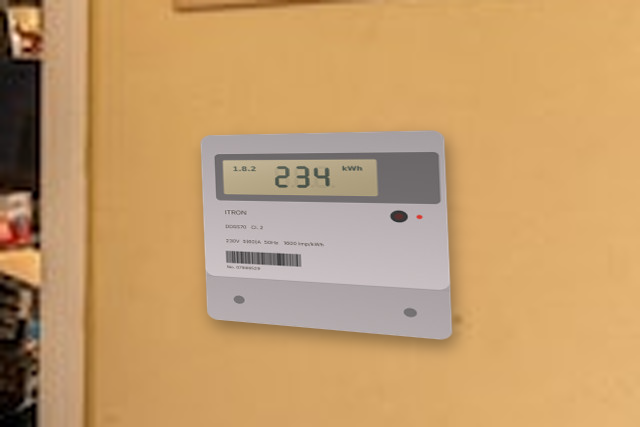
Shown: 234
